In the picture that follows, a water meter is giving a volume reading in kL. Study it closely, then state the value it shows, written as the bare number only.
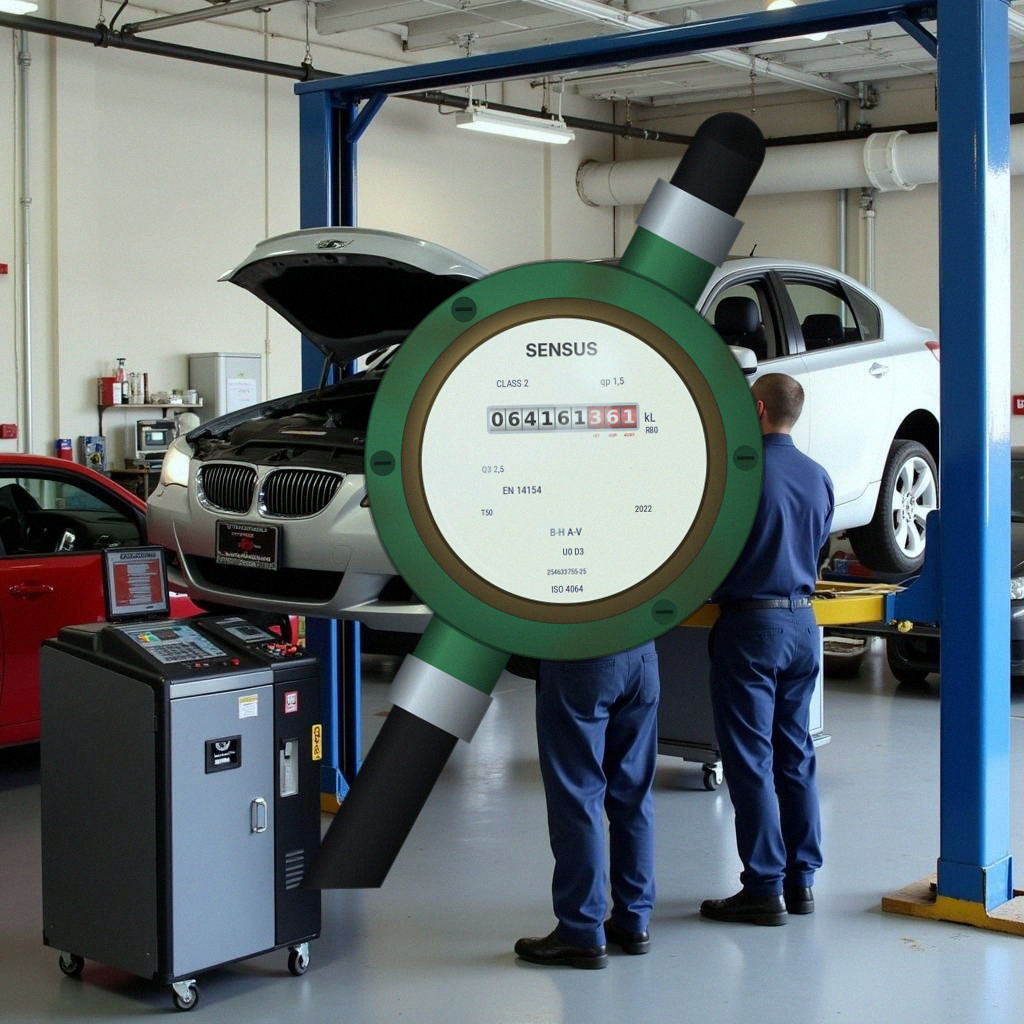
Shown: 64161.361
